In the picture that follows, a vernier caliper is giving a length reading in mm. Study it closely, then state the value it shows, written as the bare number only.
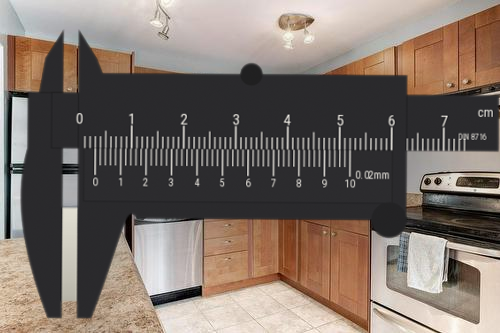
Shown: 3.0
